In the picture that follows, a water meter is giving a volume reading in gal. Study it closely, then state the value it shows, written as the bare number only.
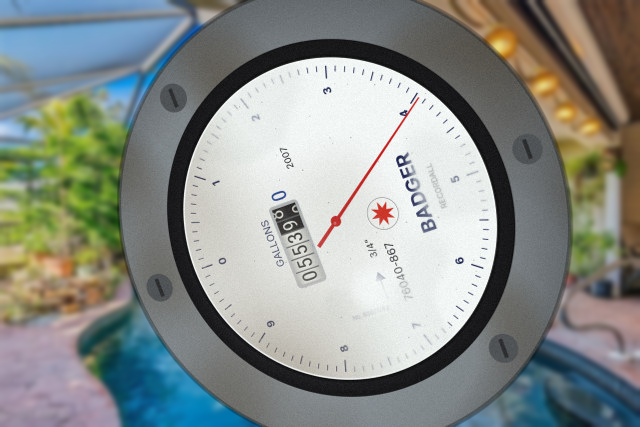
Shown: 553984.0
